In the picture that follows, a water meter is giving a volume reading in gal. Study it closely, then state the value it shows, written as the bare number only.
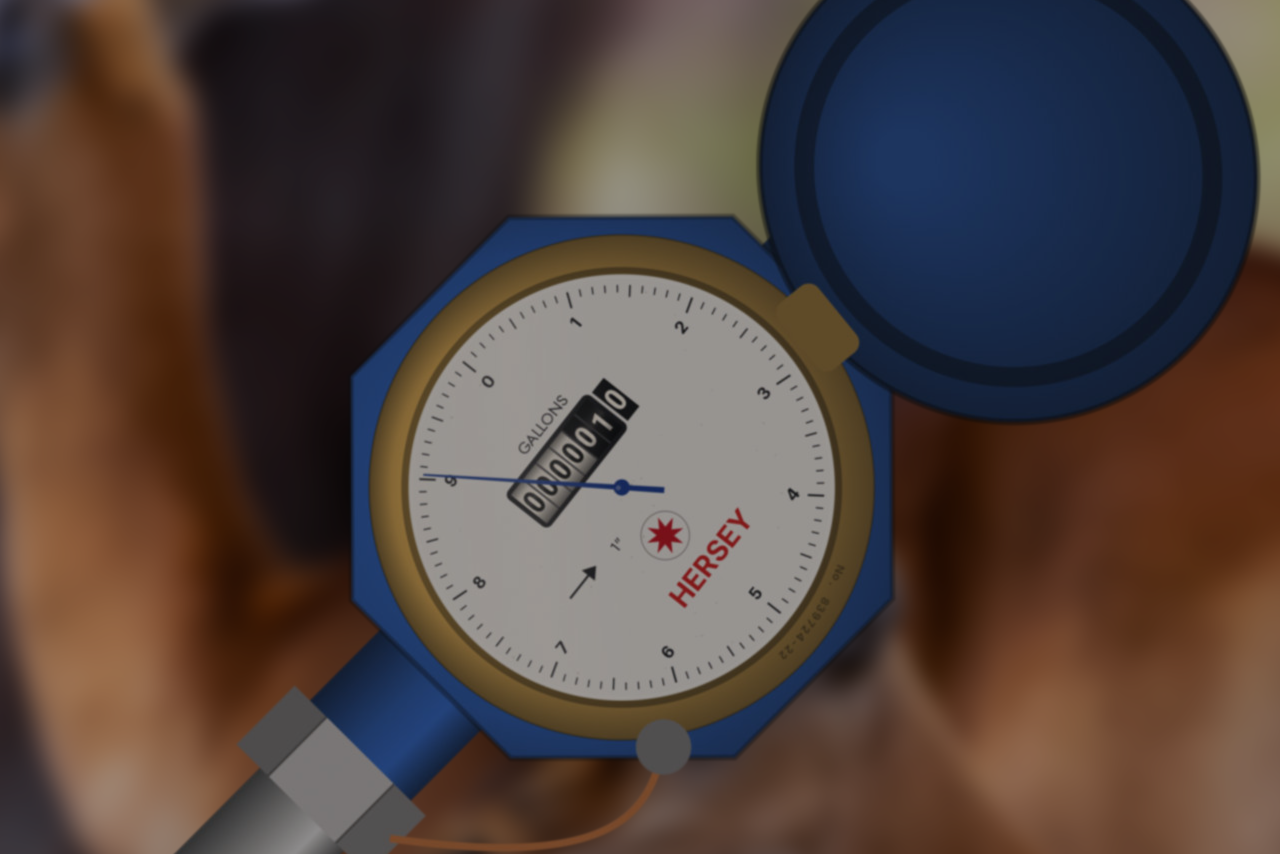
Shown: 9.0
